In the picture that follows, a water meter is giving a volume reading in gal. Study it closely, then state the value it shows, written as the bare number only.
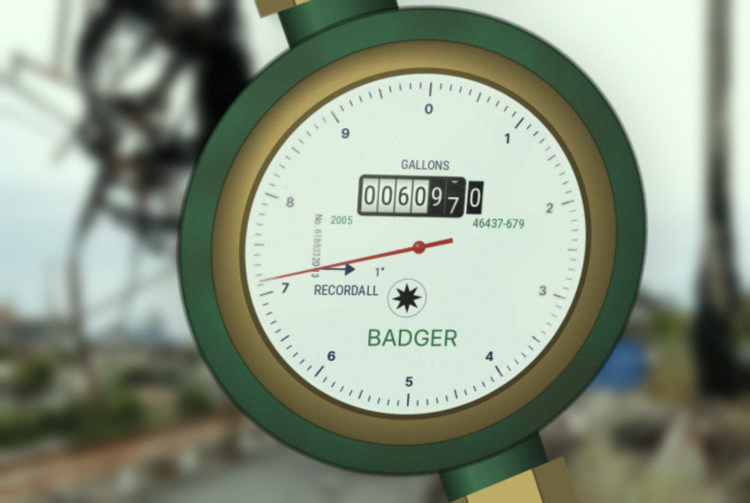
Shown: 60967.1
